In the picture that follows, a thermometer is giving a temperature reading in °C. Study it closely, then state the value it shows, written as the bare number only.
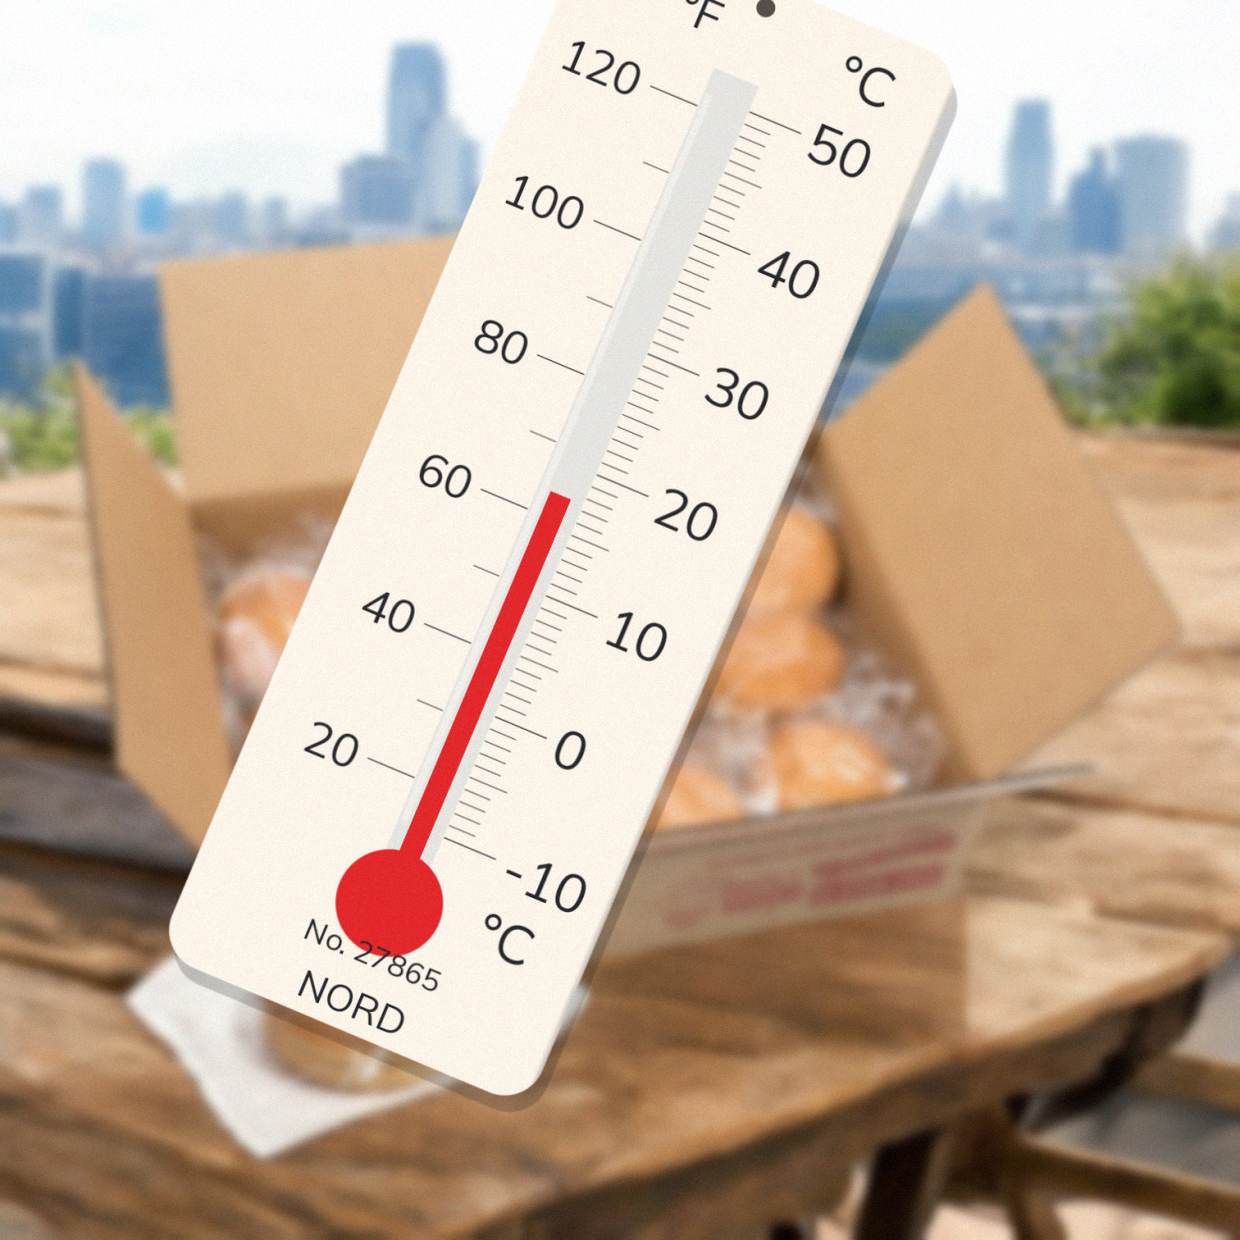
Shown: 17.5
